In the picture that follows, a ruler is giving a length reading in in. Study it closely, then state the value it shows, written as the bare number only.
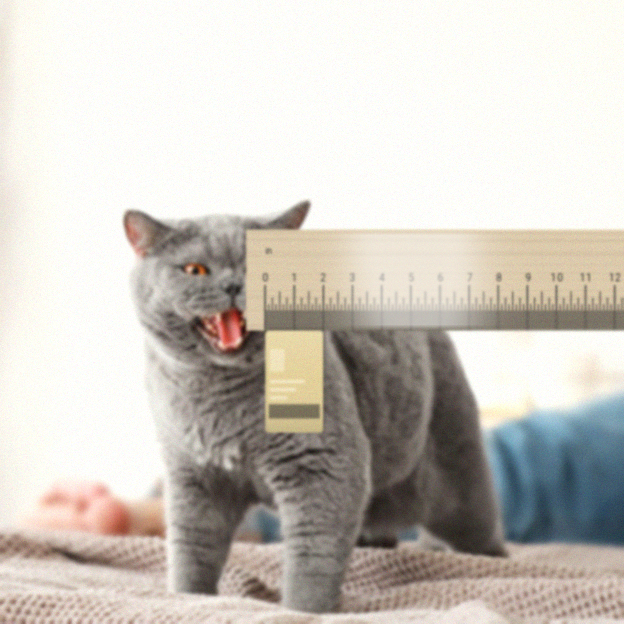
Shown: 2
